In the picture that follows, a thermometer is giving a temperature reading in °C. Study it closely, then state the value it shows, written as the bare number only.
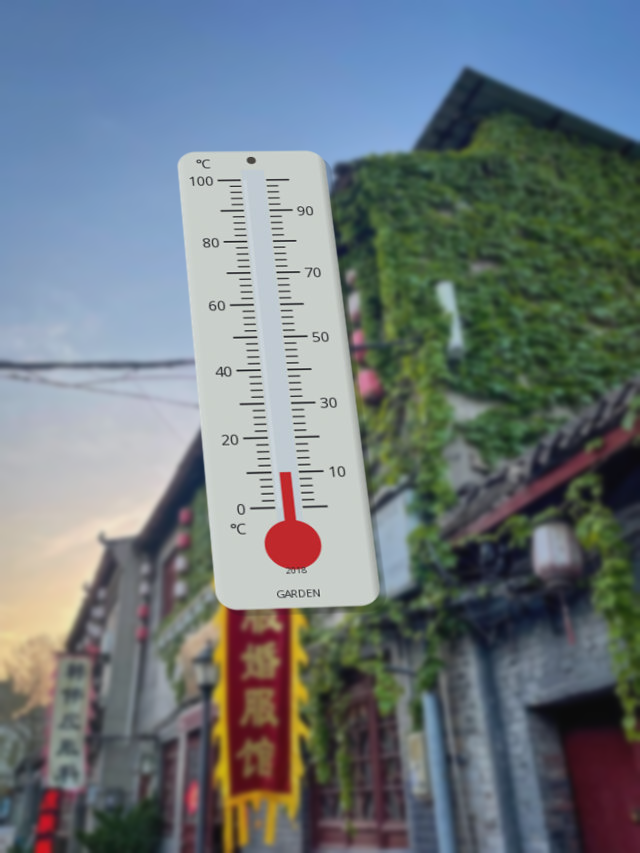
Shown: 10
